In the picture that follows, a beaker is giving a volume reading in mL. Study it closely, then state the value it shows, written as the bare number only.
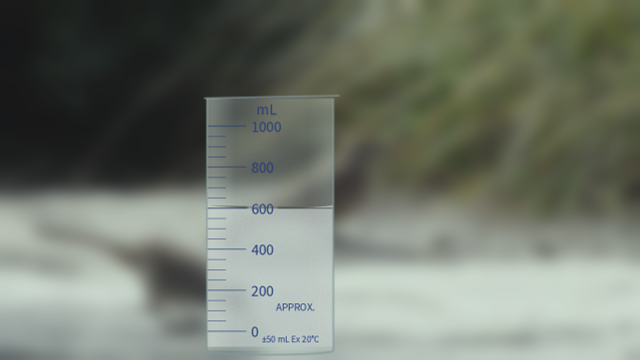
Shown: 600
